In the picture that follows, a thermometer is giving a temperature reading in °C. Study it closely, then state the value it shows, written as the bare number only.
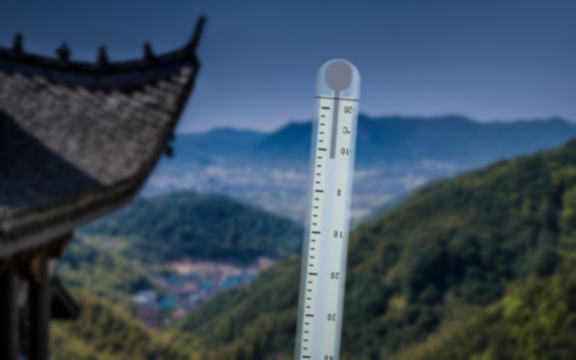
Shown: -8
